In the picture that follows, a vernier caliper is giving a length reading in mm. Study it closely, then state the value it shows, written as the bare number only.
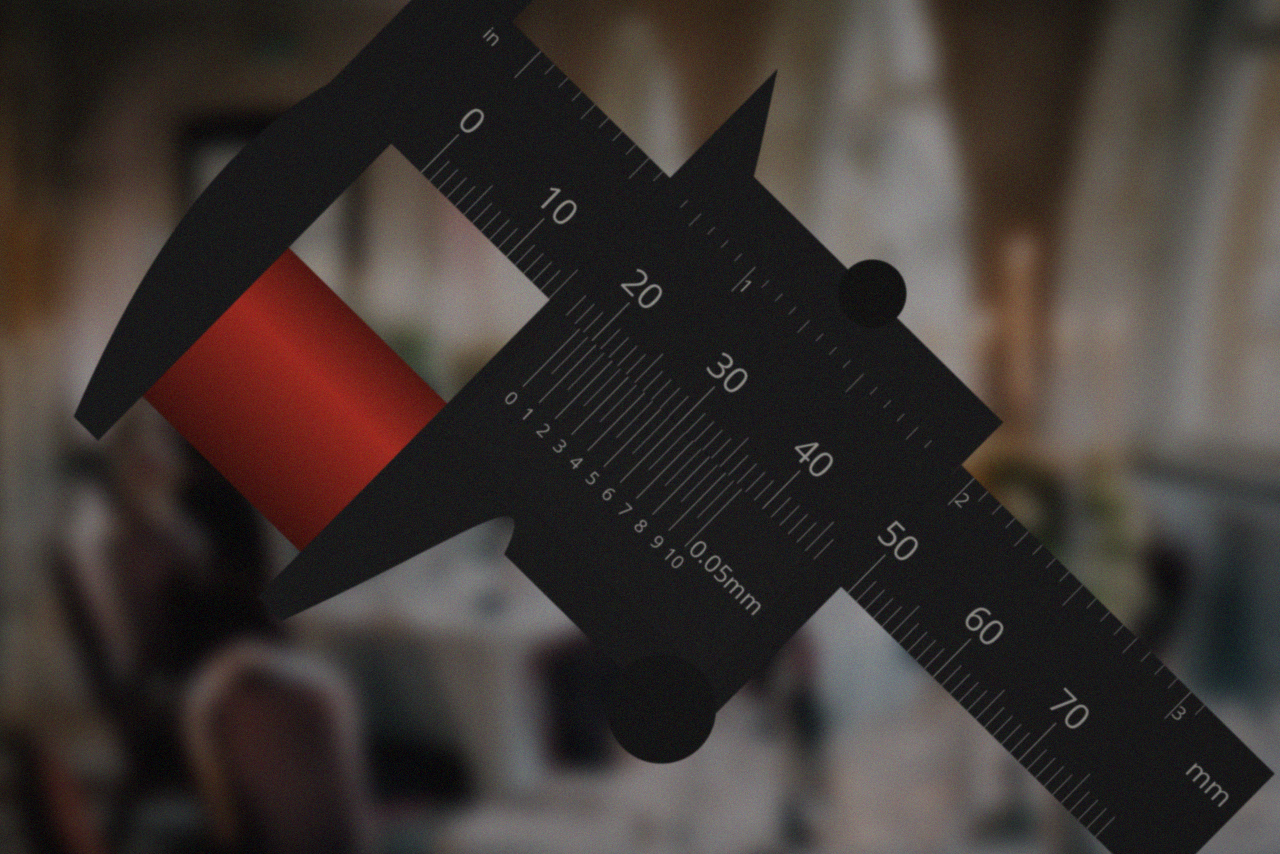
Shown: 18.6
